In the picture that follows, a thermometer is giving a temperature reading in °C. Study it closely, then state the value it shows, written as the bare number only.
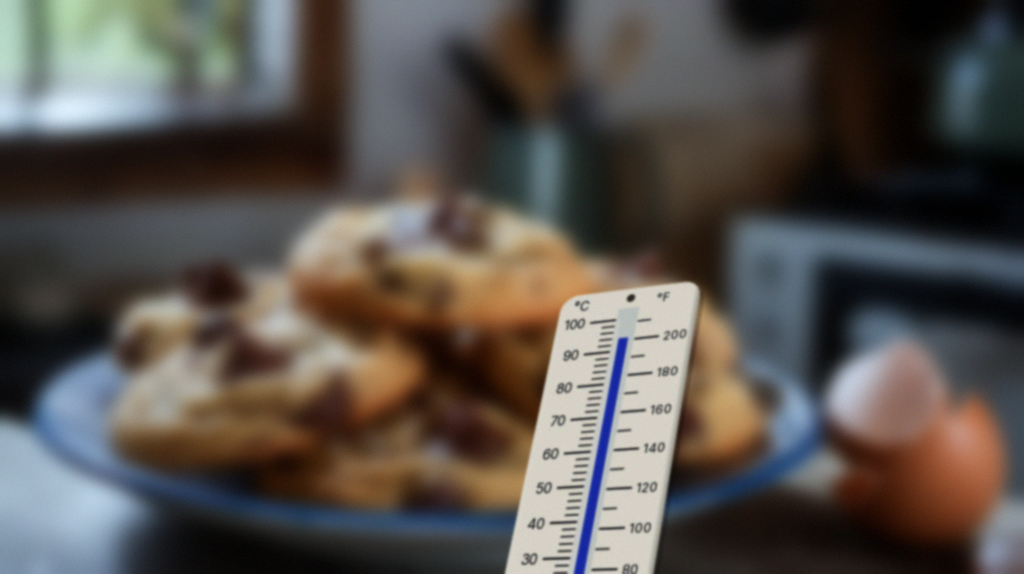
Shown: 94
